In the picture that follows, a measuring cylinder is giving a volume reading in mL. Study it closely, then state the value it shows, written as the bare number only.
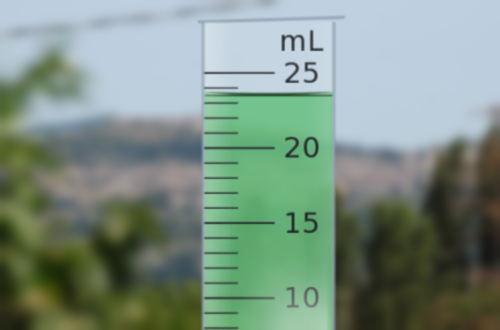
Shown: 23.5
